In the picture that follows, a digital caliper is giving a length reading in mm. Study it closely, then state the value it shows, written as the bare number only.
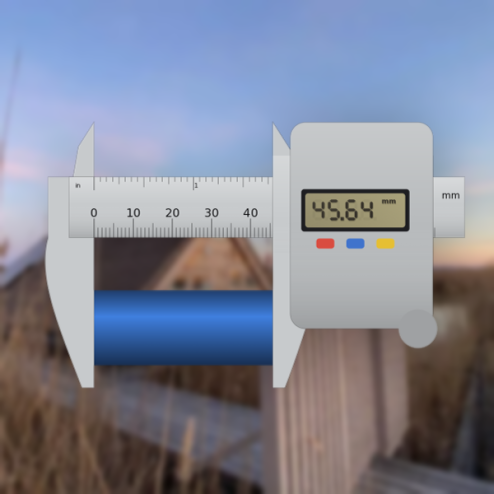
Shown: 45.64
